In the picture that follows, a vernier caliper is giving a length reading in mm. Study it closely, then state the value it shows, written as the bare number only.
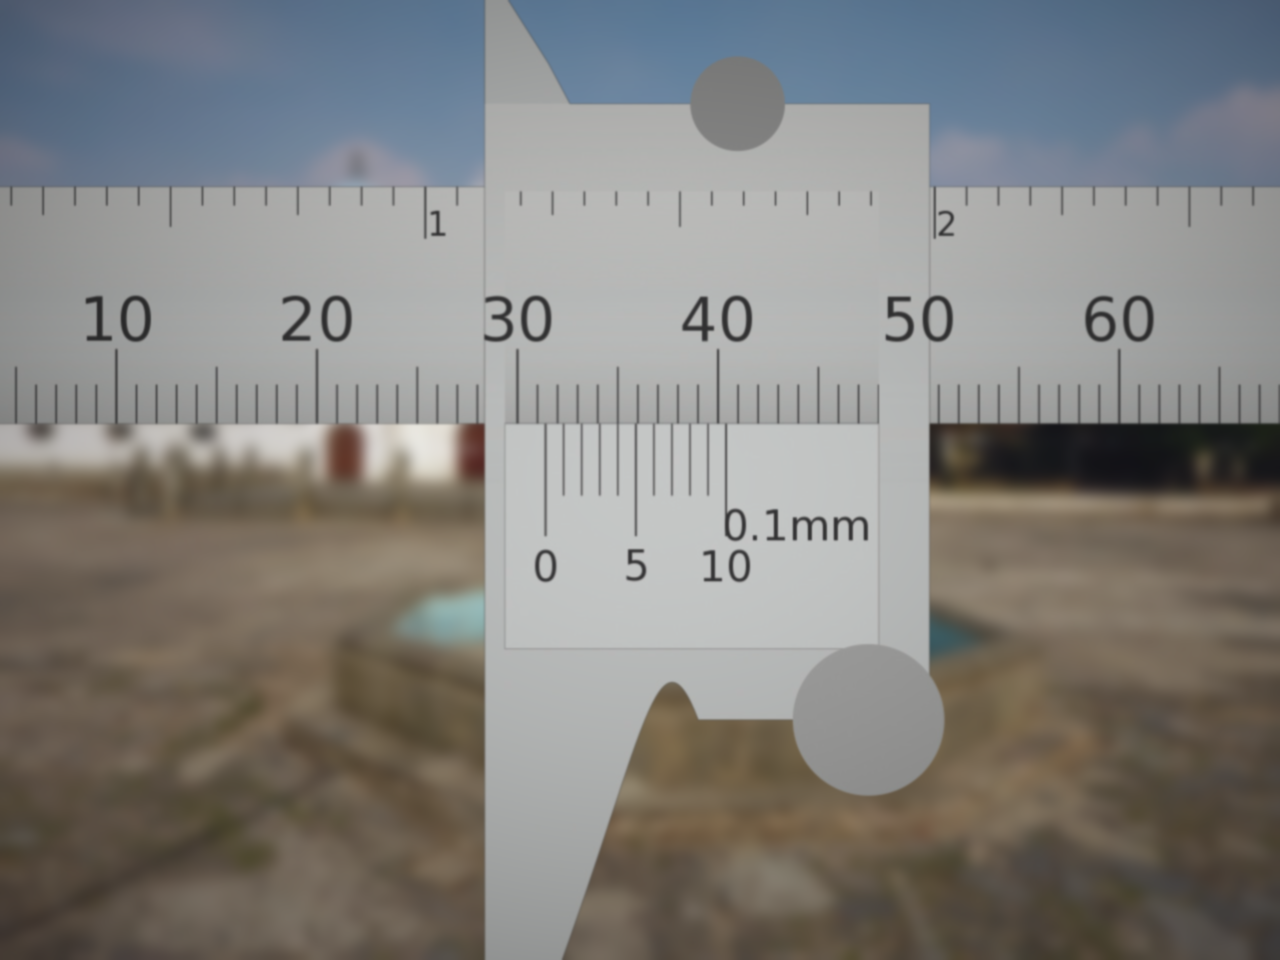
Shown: 31.4
